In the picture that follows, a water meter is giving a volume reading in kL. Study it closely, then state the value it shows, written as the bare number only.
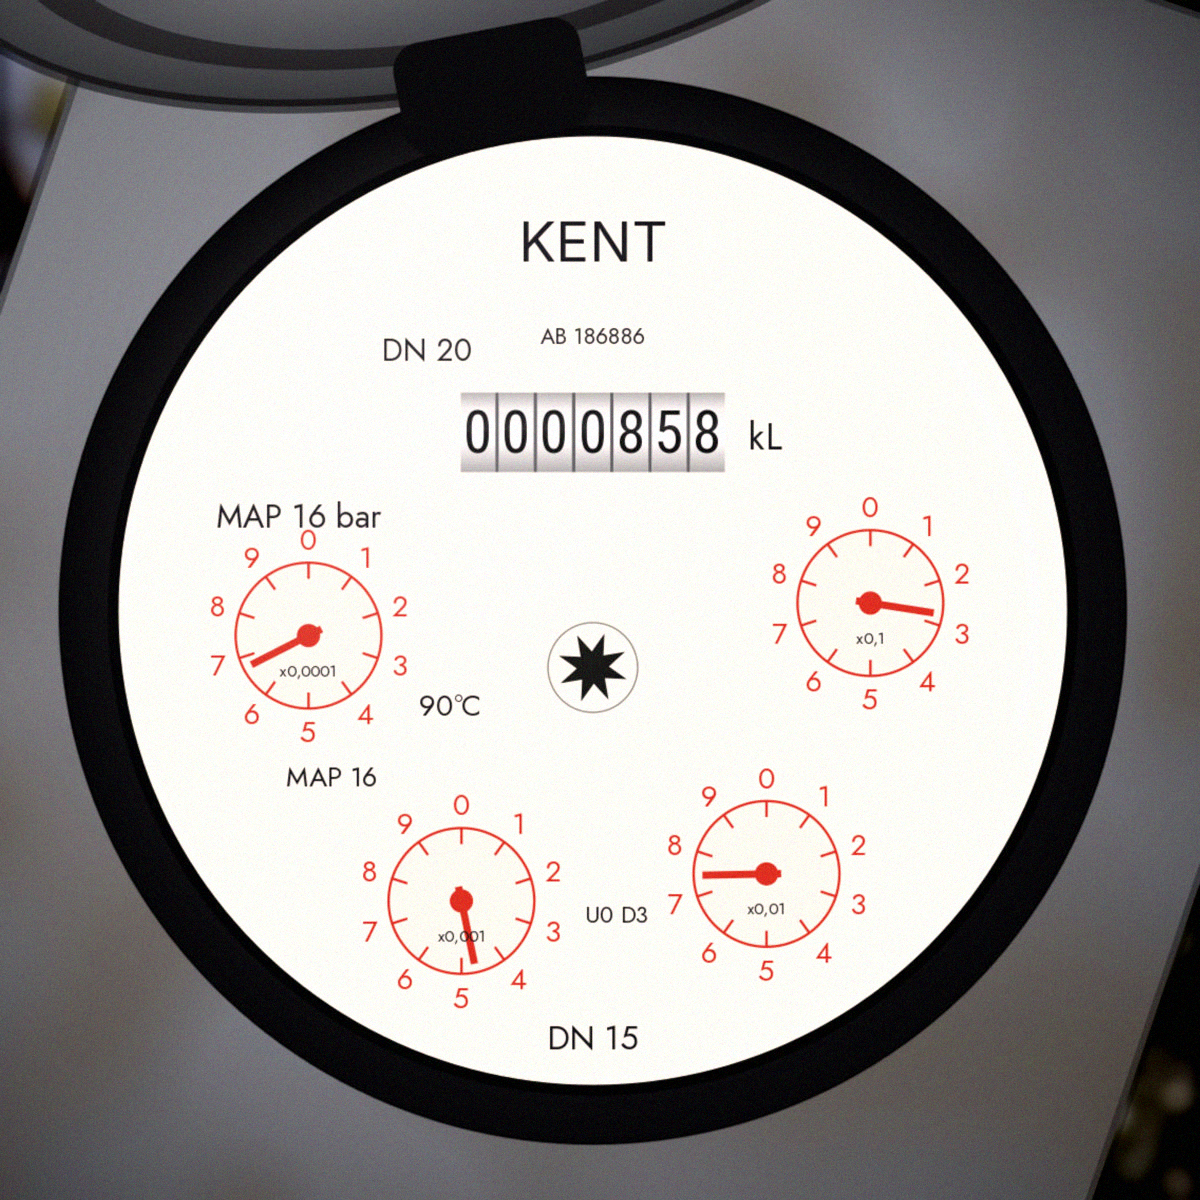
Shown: 858.2746
